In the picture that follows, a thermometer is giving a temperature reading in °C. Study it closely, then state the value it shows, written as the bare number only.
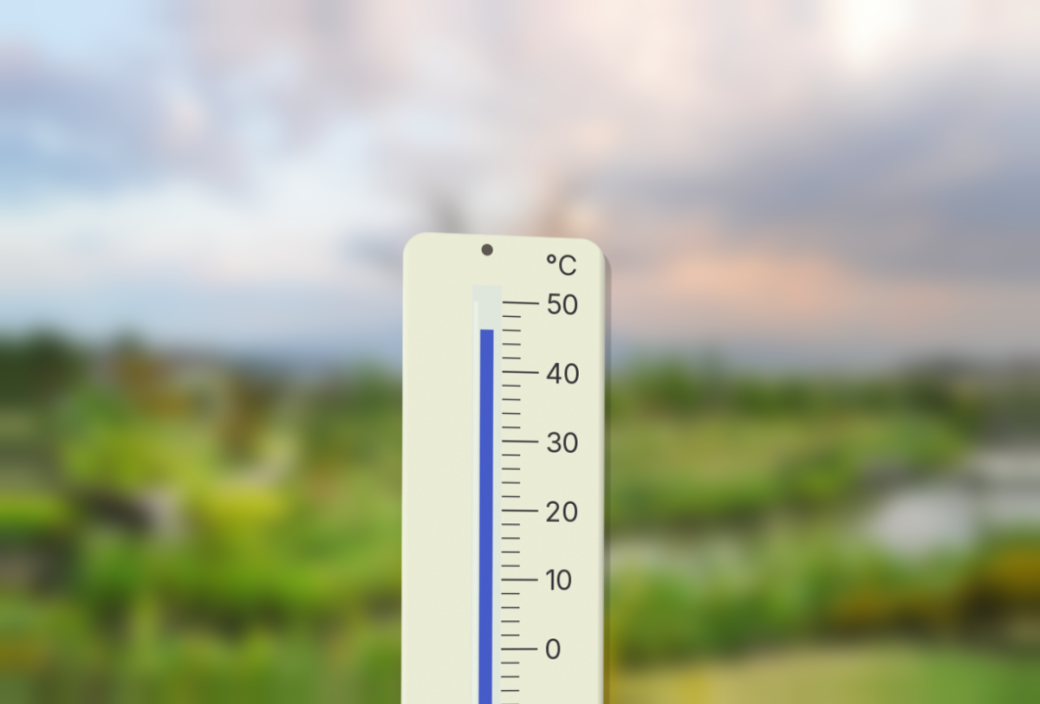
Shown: 46
